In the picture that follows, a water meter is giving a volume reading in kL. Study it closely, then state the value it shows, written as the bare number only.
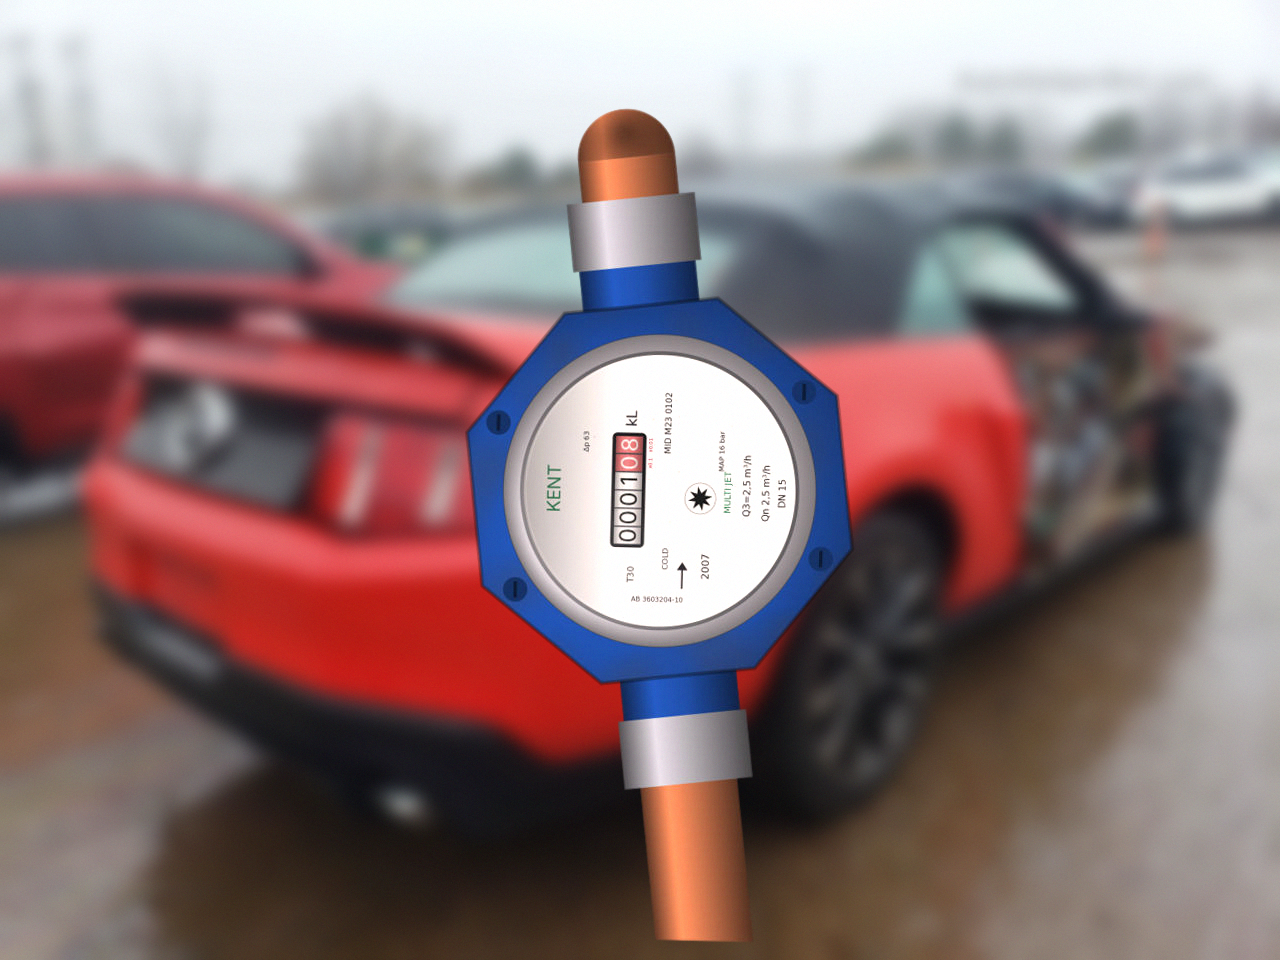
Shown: 1.08
